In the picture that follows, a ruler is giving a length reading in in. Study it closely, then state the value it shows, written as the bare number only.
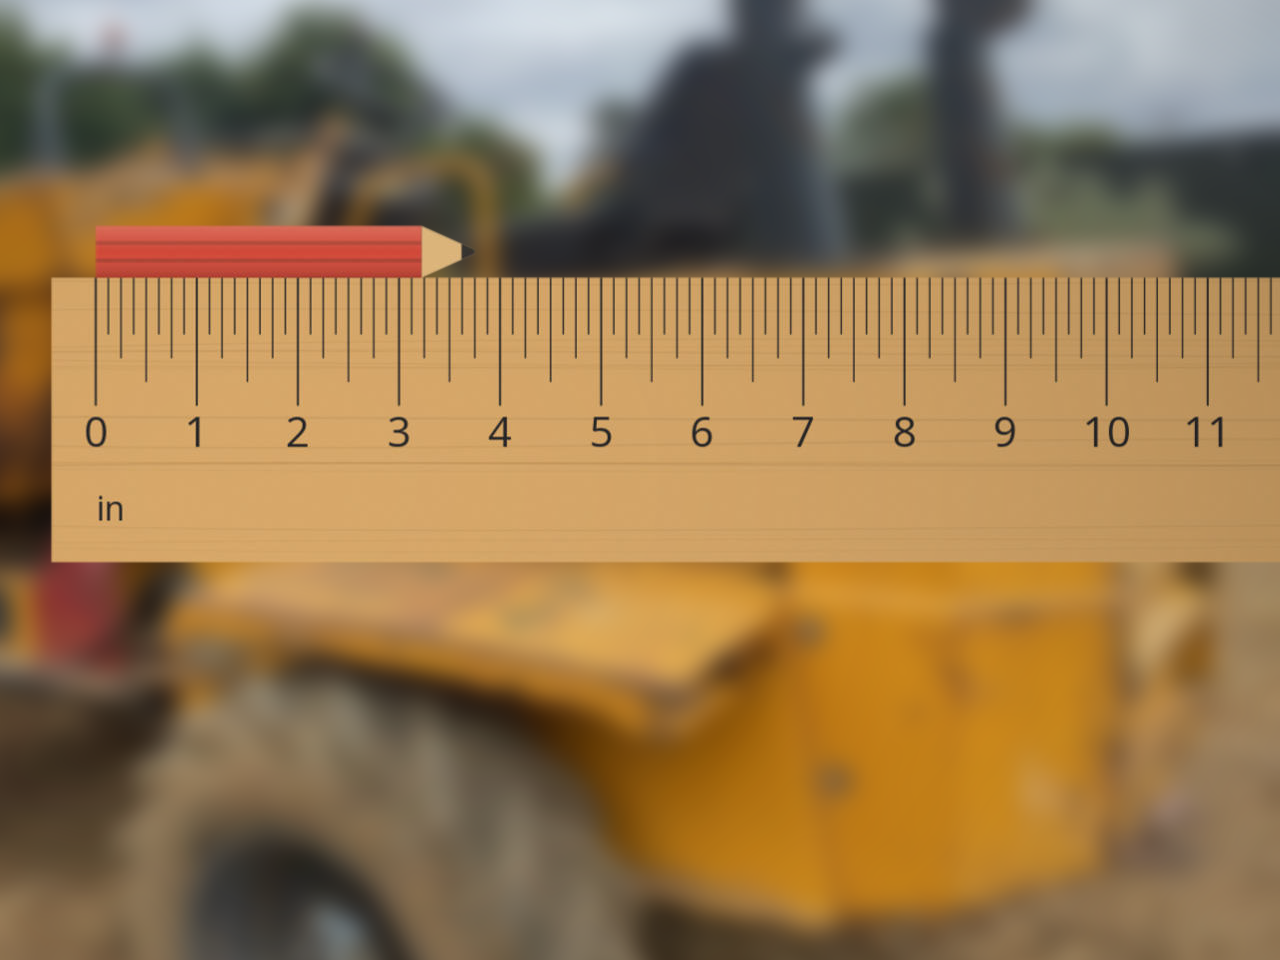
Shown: 3.75
